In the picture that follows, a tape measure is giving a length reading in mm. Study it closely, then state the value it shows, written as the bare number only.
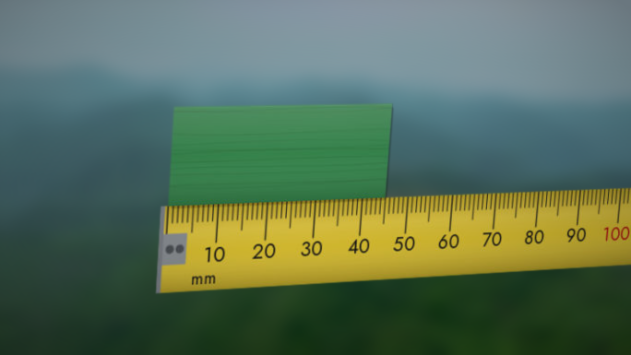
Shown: 45
